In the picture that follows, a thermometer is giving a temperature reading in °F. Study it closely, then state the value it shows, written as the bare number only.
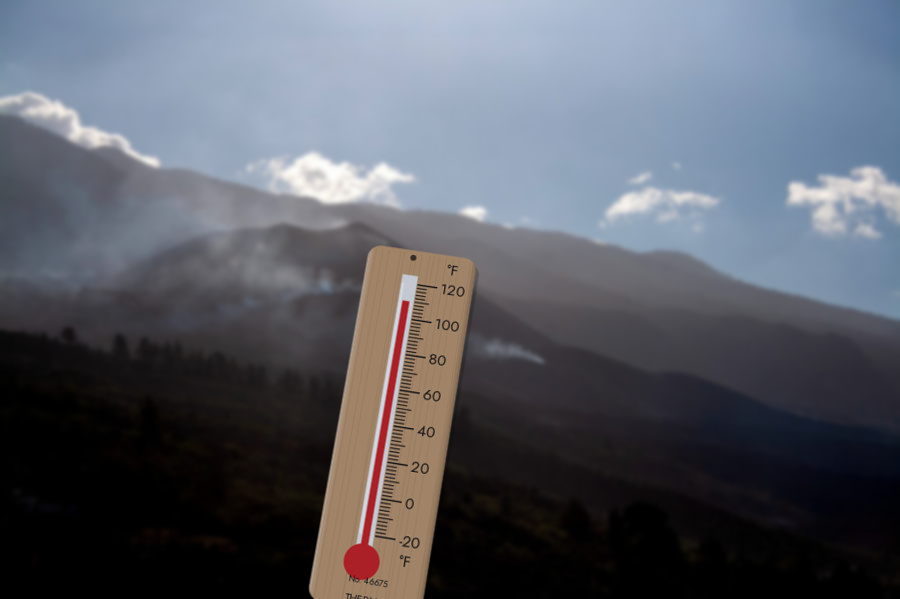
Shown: 110
